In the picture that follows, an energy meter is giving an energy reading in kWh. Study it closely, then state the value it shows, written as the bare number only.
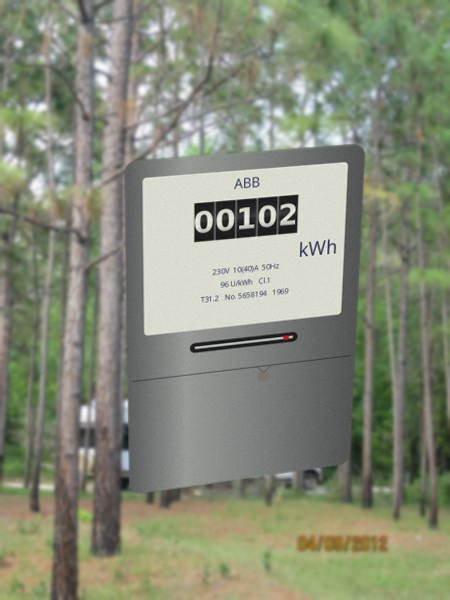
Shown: 102
